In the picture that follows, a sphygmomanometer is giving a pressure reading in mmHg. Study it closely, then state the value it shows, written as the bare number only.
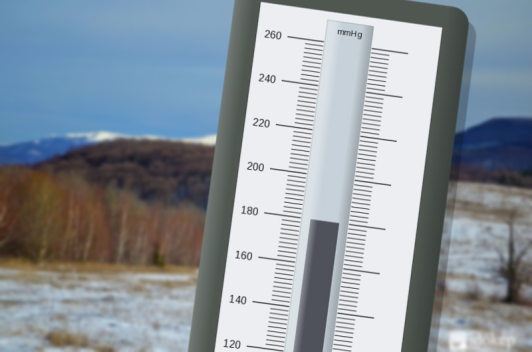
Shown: 180
